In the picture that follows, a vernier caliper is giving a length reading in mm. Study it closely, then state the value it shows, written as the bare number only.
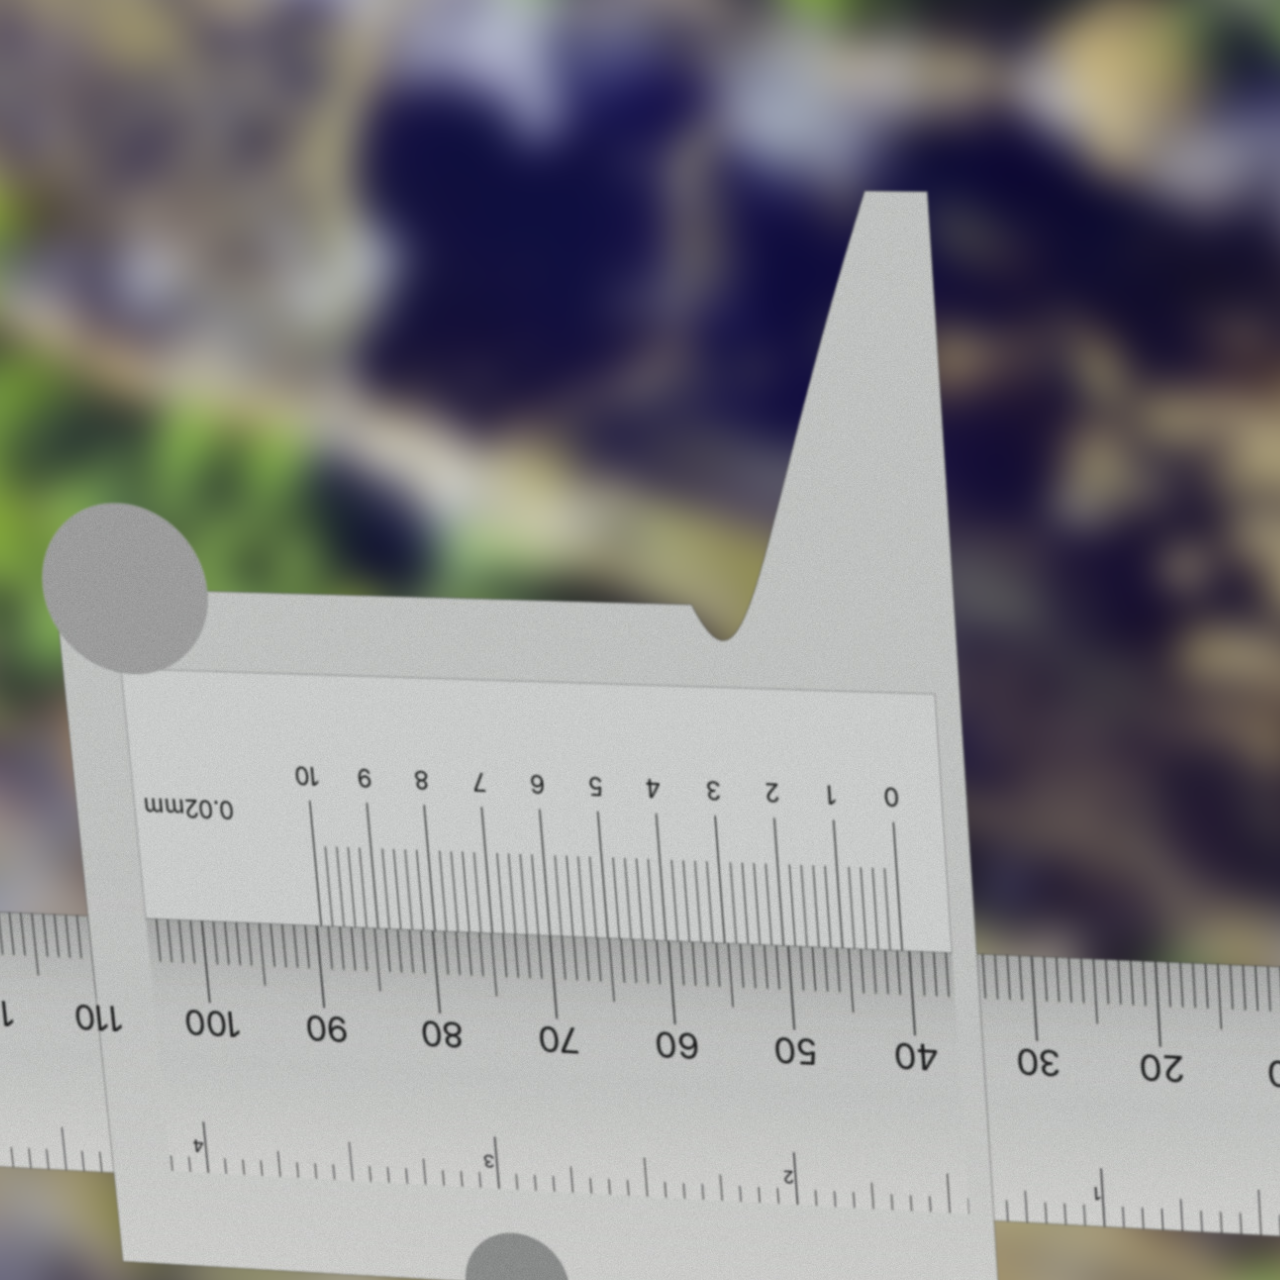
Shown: 40.6
